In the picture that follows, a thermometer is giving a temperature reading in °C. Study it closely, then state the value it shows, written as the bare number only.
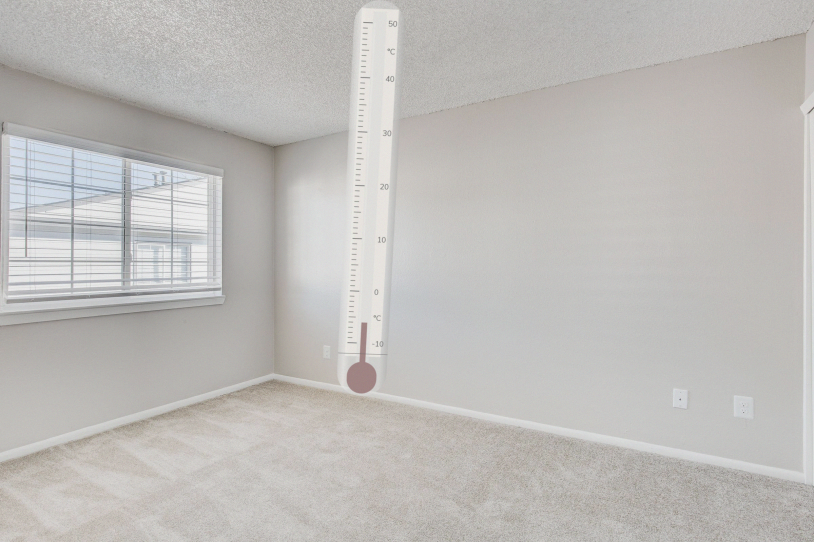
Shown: -6
